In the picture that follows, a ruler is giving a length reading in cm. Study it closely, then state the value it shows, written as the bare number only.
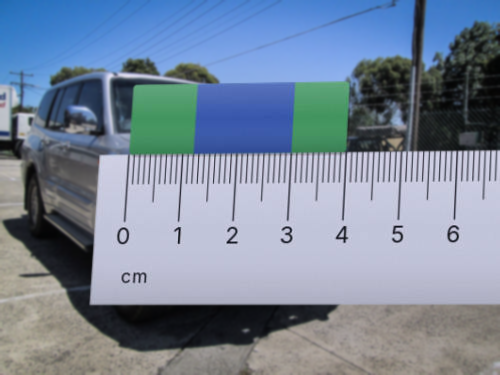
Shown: 4
